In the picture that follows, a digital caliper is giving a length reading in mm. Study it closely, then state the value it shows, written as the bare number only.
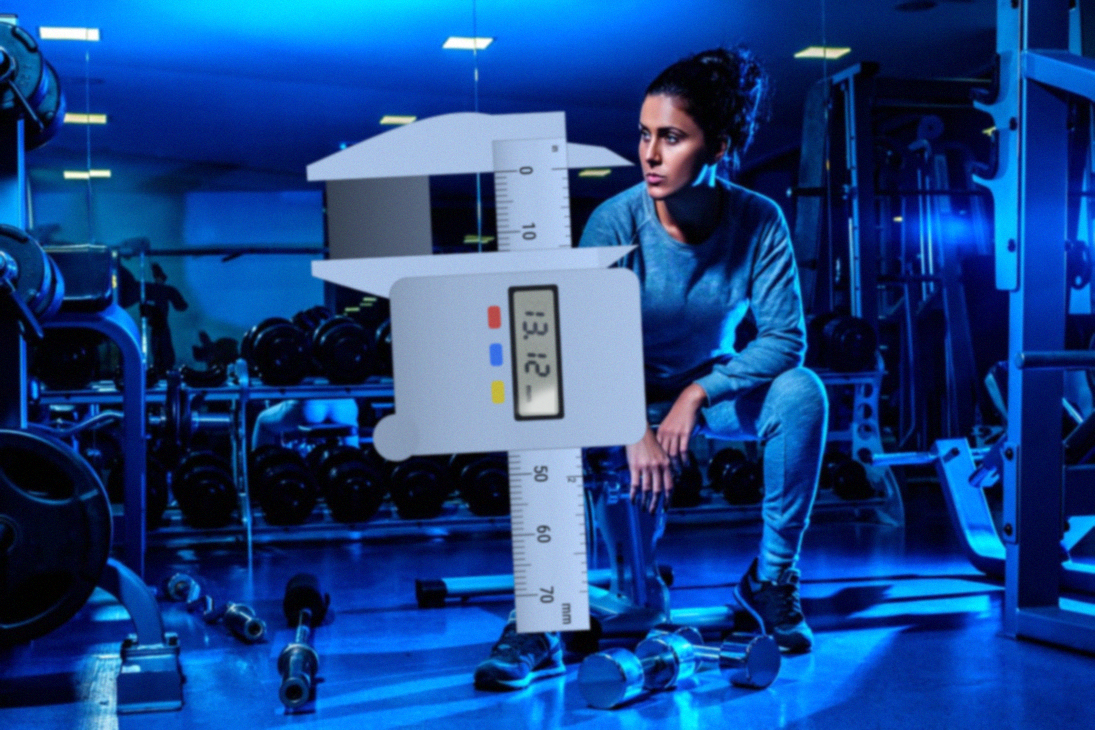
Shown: 13.12
